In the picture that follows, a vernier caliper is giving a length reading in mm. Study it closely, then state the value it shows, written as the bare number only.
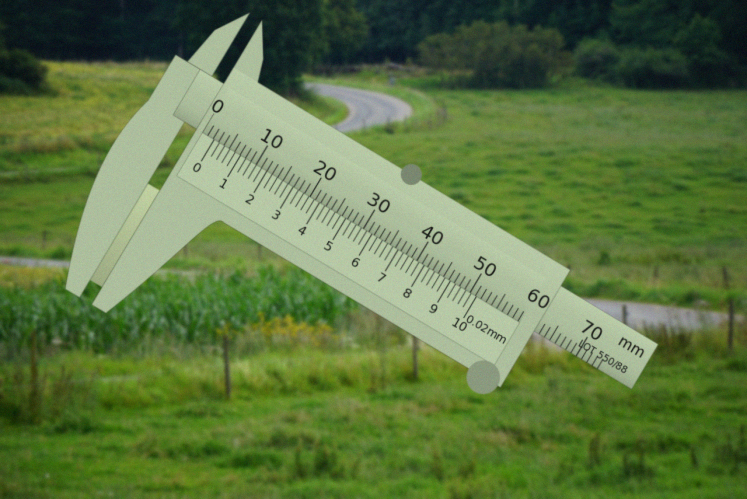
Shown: 2.2
